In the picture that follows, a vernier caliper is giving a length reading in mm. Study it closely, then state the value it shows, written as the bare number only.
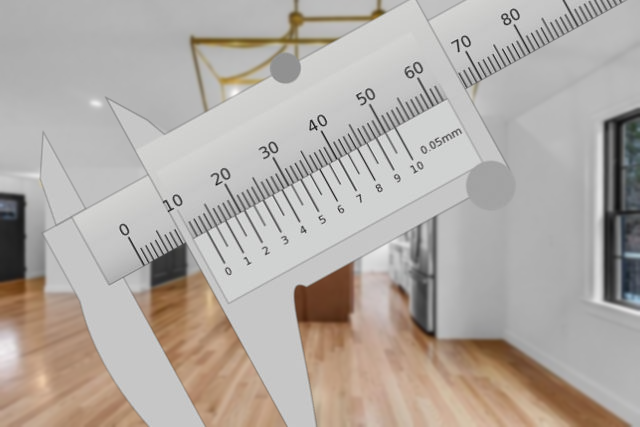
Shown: 13.0
